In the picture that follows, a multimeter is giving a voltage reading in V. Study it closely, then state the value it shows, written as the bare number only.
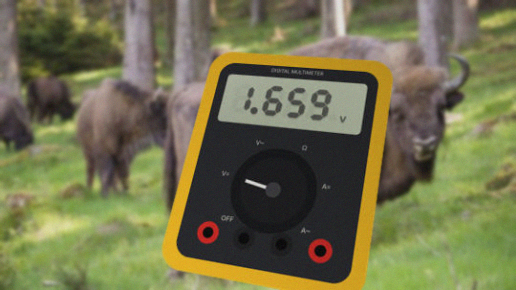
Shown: 1.659
